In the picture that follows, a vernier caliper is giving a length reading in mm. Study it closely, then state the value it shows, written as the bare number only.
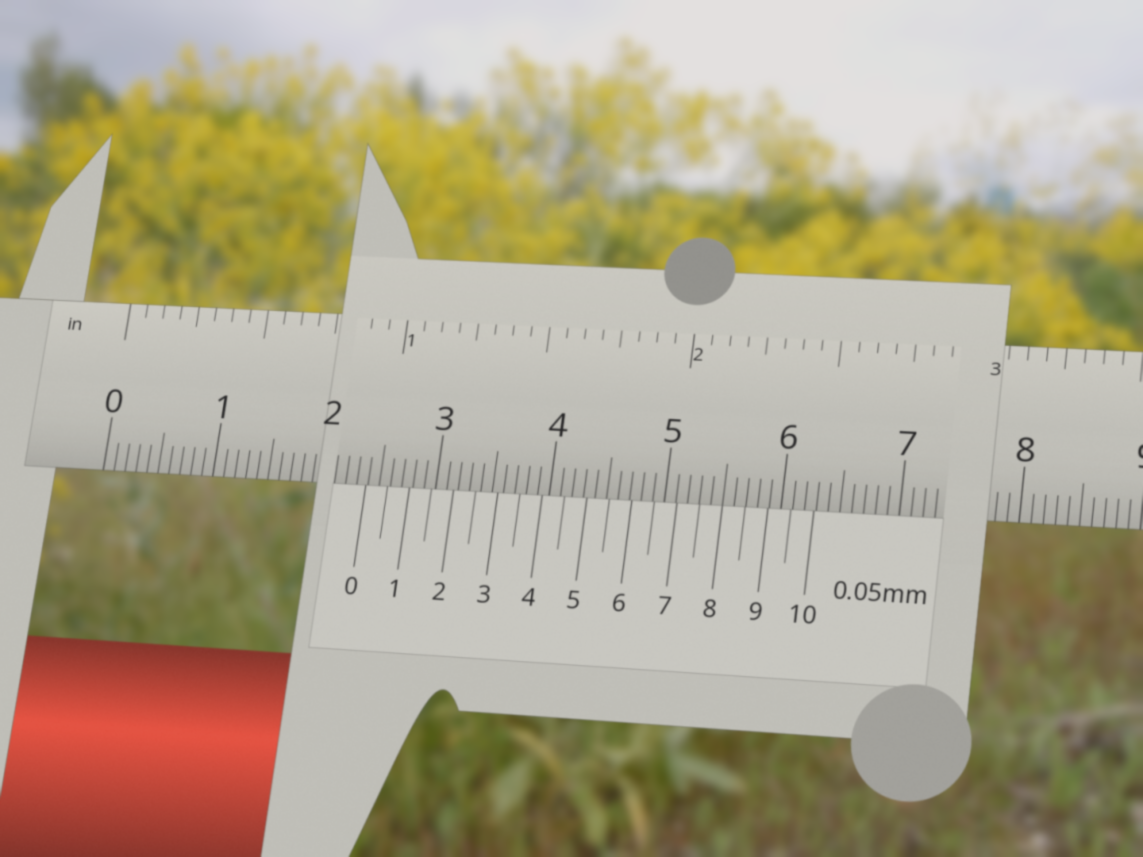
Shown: 23.8
